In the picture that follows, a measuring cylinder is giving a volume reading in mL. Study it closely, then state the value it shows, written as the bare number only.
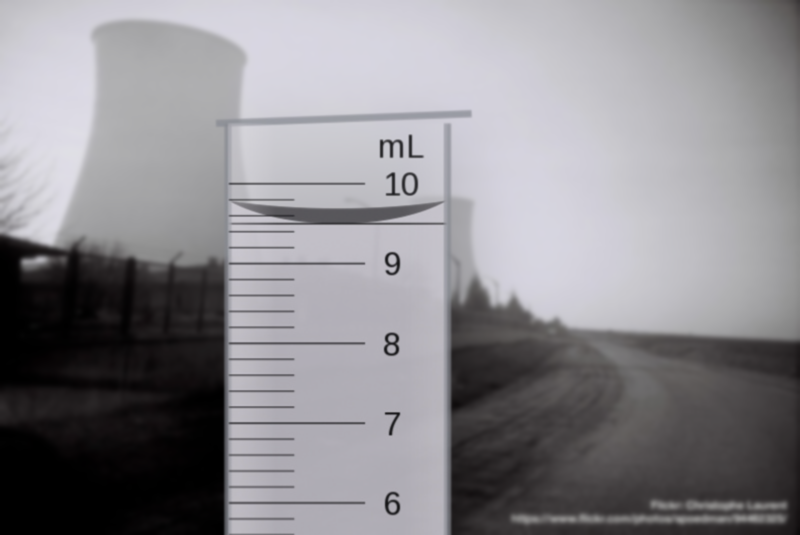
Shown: 9.5
